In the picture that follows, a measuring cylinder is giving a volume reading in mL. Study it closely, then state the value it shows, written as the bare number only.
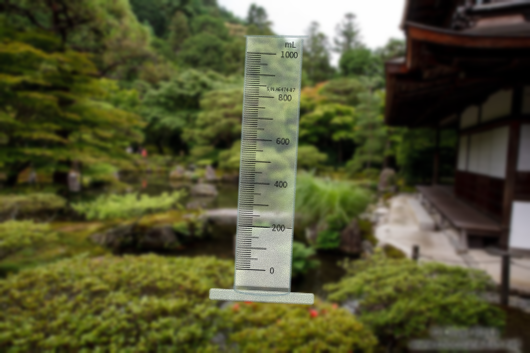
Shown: 200
